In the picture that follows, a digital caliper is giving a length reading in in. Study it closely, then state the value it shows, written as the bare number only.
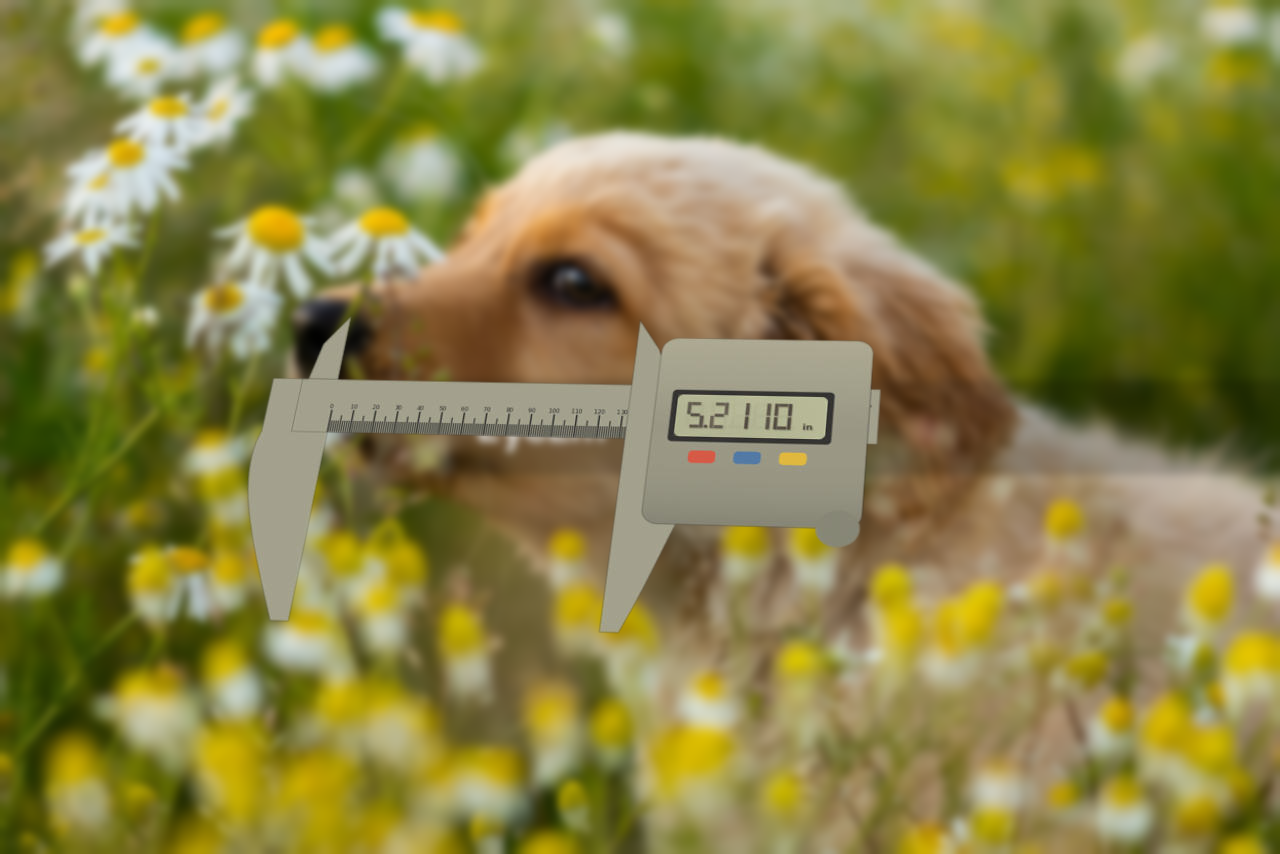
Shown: 5.2110
